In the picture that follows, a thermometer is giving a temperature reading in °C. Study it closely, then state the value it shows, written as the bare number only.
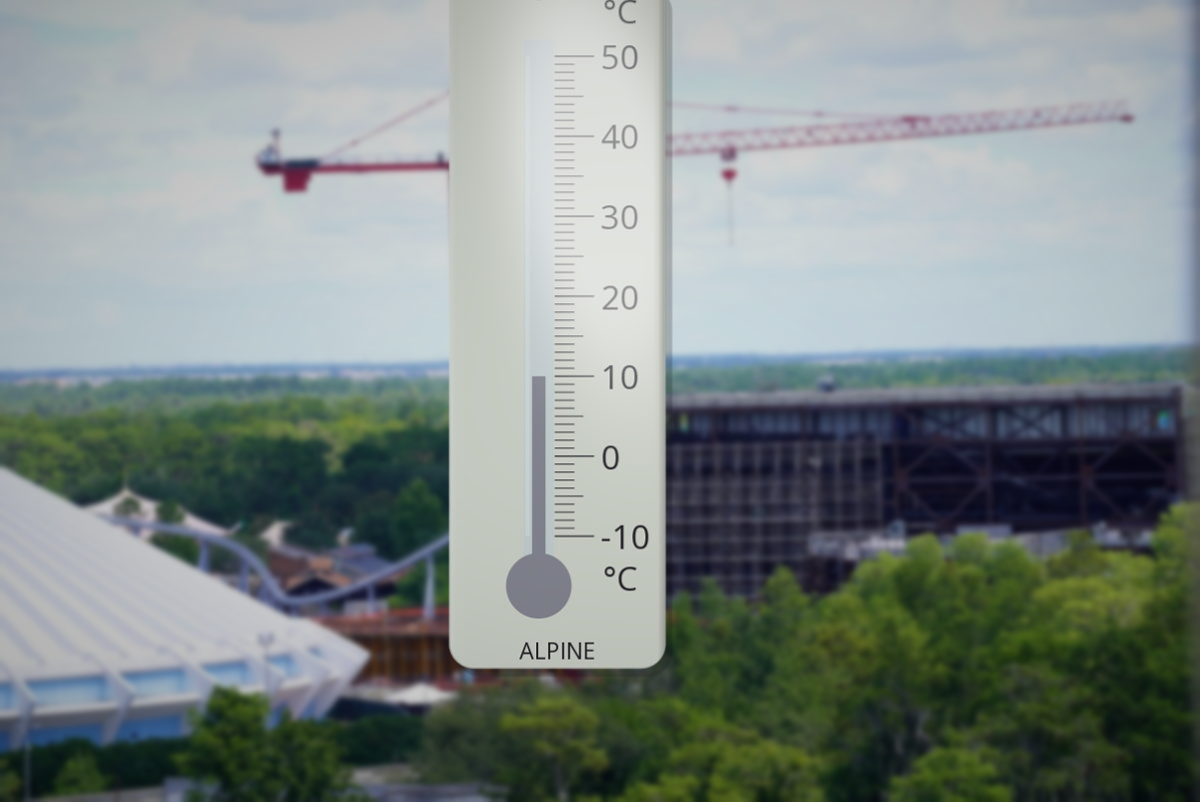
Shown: 10
